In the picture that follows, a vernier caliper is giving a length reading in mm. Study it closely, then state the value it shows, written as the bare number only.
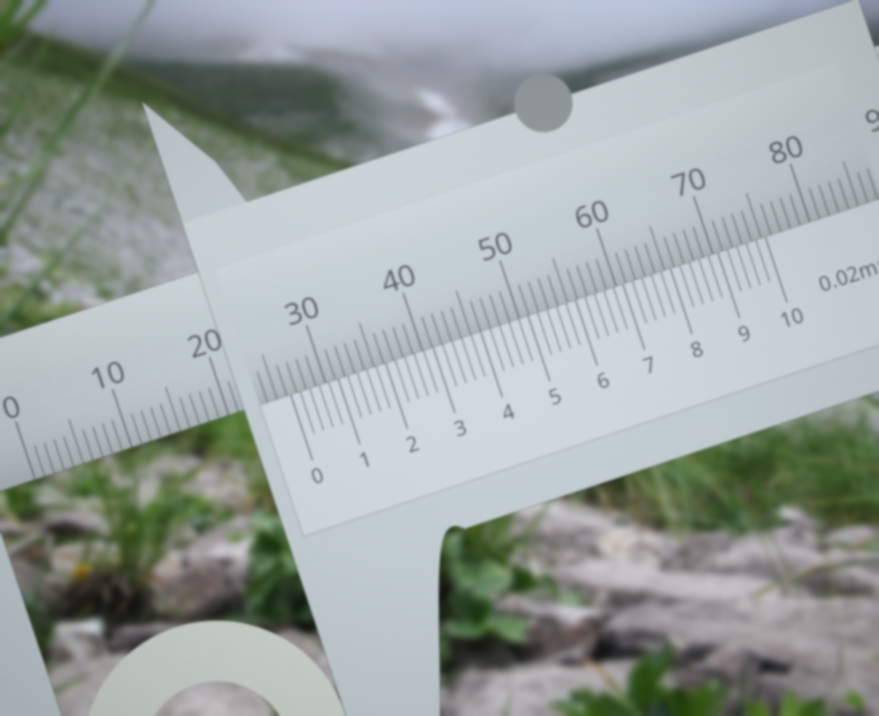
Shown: 26.4
